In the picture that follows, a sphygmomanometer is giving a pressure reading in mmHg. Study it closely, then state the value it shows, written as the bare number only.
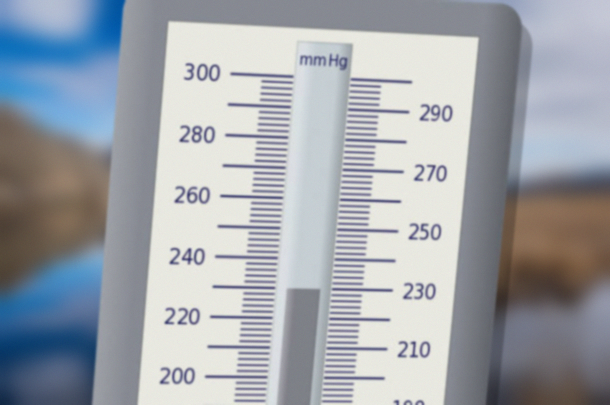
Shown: 230
